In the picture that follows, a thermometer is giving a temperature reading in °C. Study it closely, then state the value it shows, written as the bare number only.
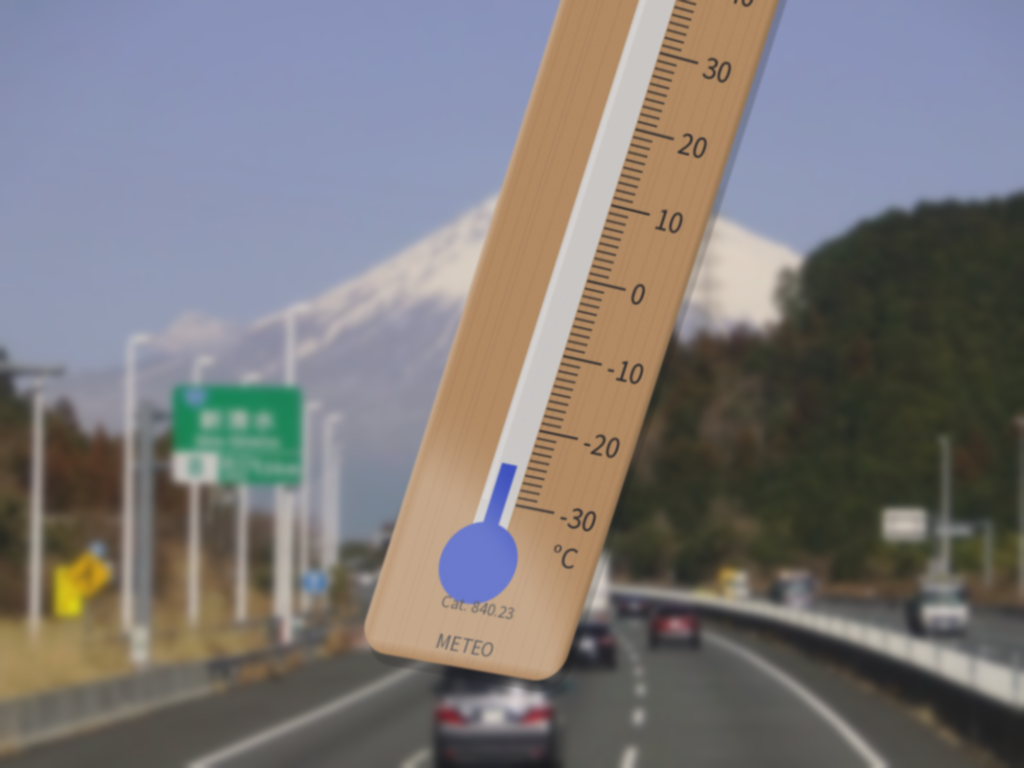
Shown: -25
